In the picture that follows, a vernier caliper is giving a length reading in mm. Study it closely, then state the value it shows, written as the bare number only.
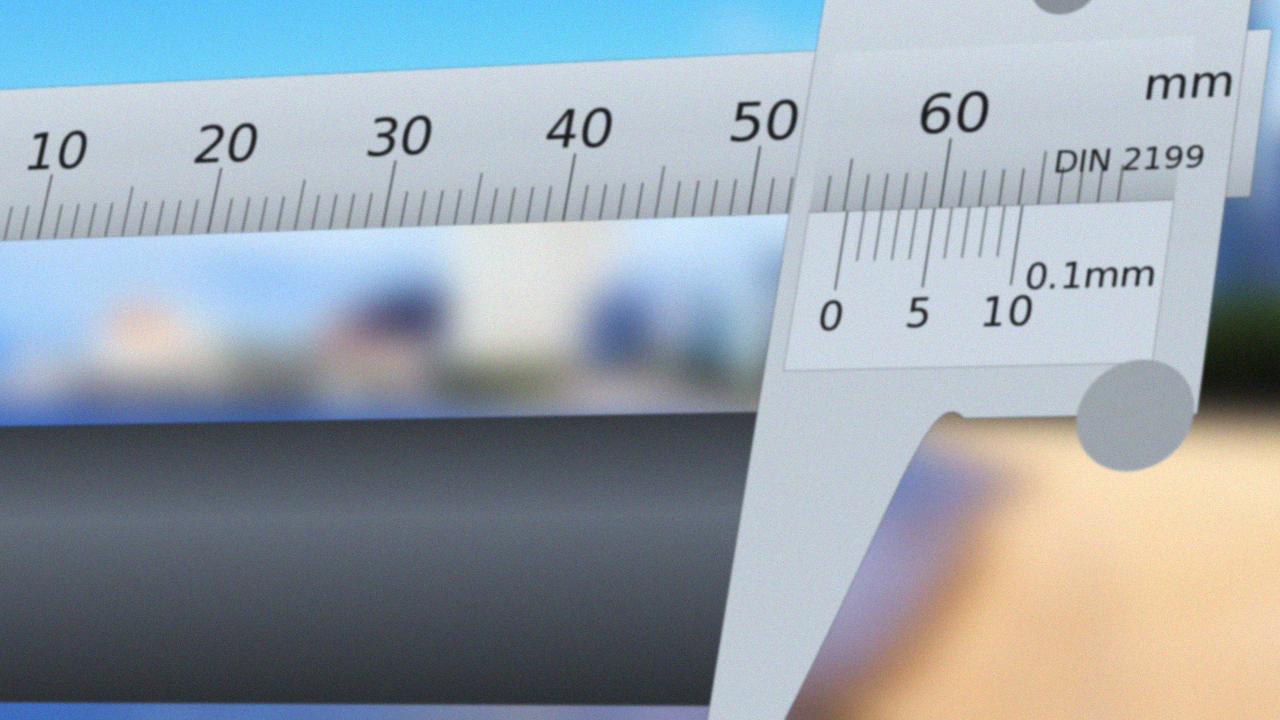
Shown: 55.2
